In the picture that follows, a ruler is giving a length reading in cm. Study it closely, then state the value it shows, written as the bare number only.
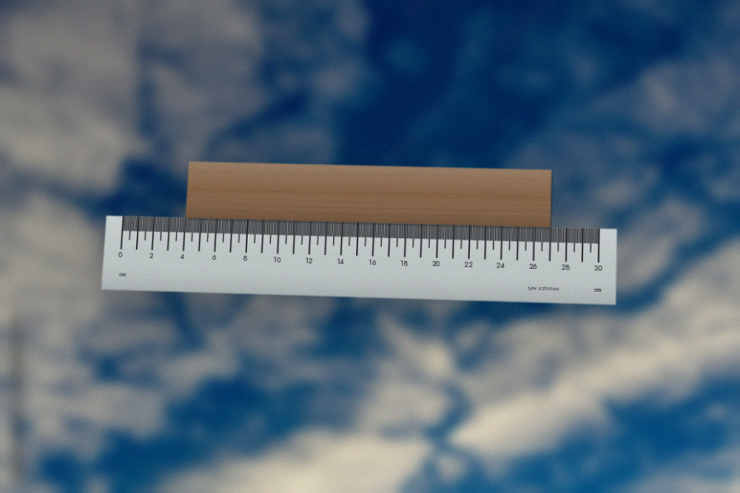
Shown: 23
